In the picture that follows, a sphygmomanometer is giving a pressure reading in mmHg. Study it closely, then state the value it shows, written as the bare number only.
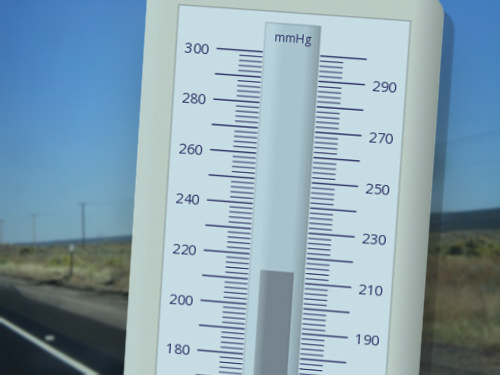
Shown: 214
